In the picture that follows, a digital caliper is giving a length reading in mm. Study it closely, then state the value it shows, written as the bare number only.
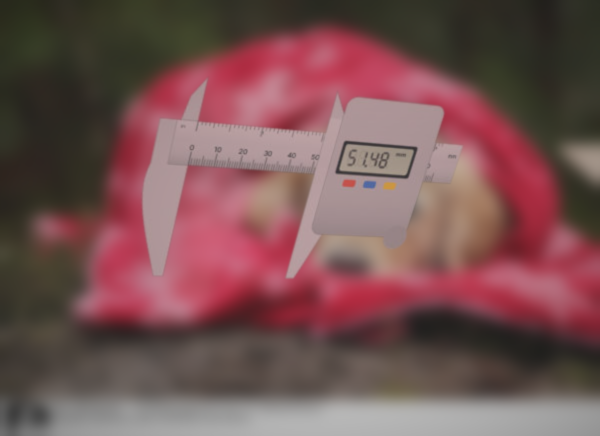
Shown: 51.48
